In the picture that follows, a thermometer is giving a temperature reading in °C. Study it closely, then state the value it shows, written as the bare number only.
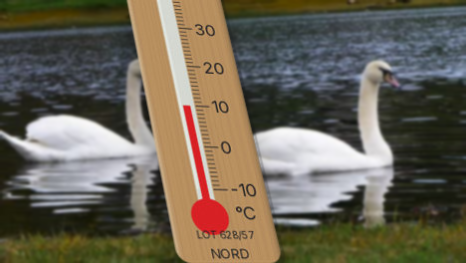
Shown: 10
